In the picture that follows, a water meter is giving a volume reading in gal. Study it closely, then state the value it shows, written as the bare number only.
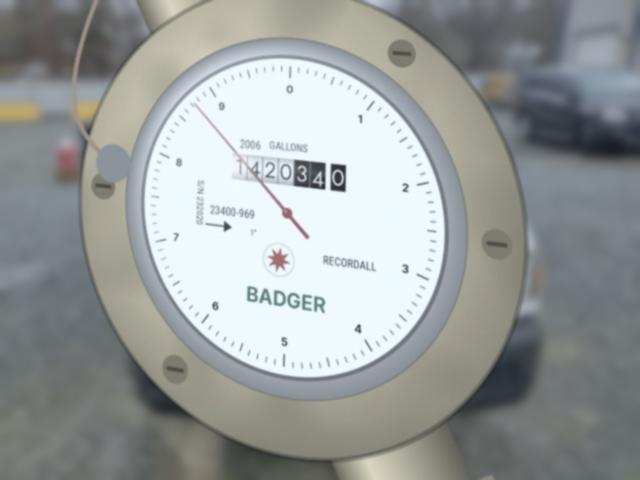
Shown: 1420338.7
